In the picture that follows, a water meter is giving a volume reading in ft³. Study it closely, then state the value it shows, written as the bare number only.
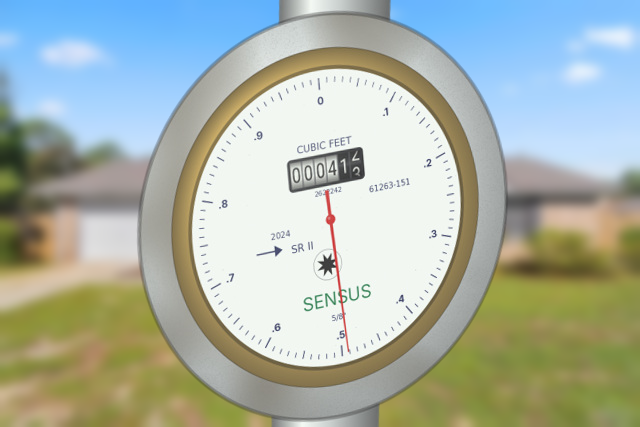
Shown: 412.49
